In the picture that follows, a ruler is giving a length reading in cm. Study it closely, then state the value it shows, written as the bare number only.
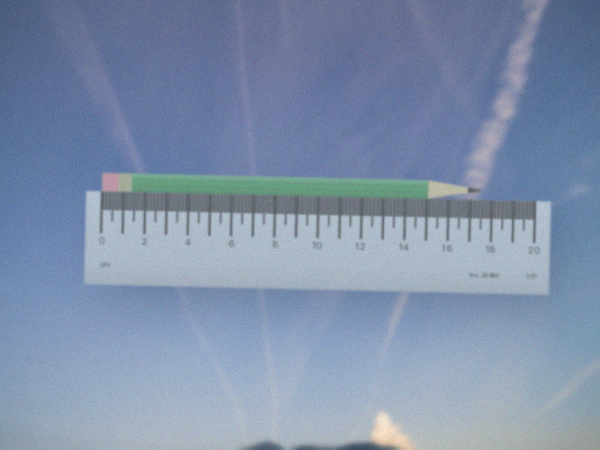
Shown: 17.5
